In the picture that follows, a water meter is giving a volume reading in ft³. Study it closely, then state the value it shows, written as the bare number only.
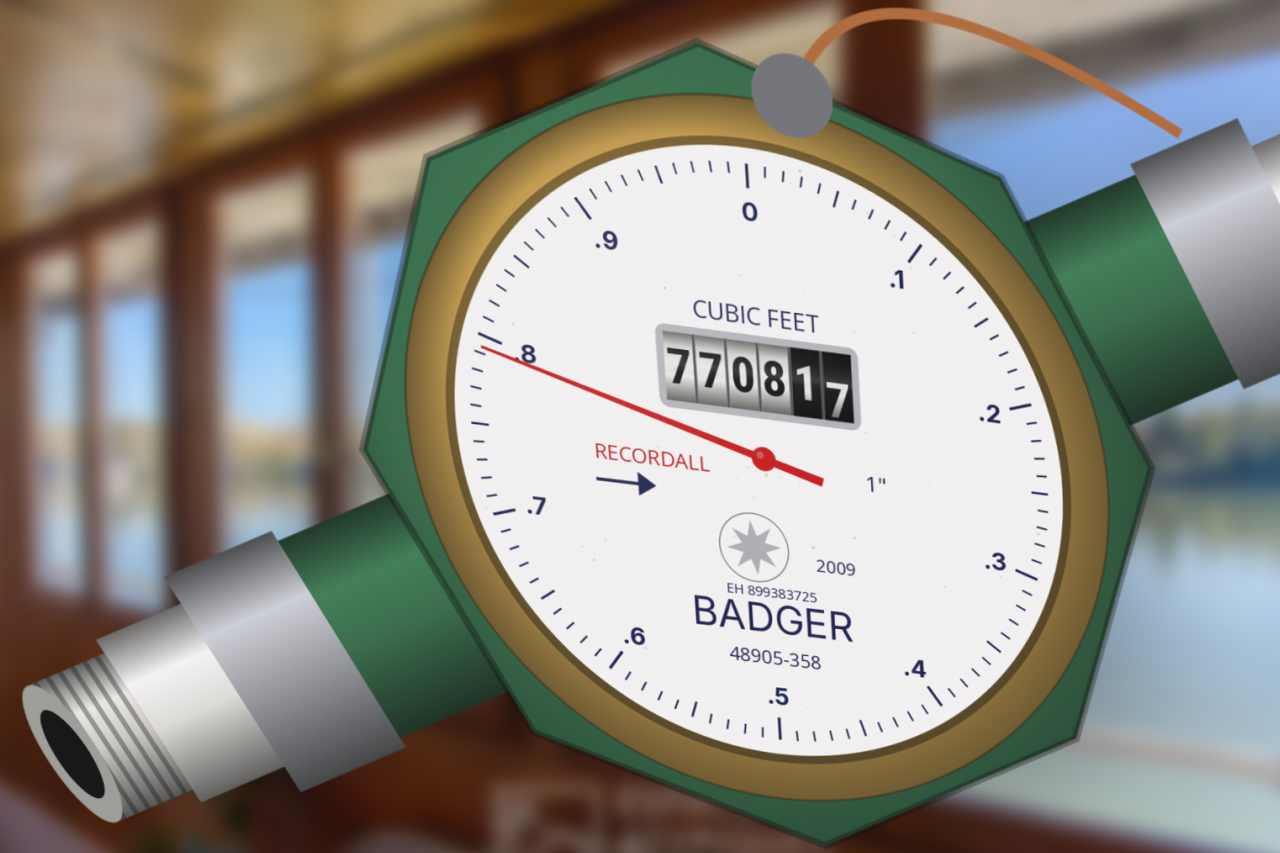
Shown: 770816.79
